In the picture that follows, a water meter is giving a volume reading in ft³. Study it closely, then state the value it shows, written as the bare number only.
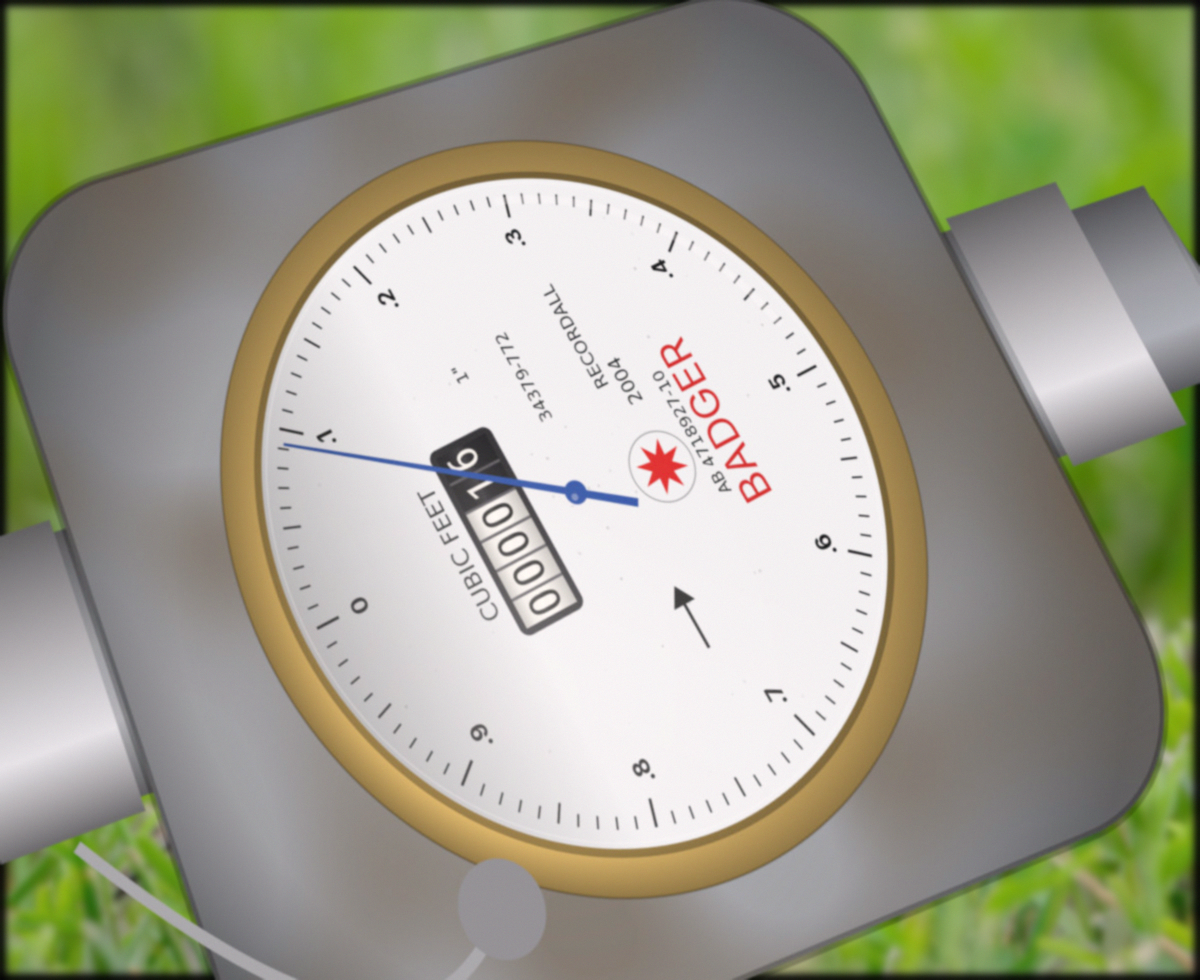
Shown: 16.09
